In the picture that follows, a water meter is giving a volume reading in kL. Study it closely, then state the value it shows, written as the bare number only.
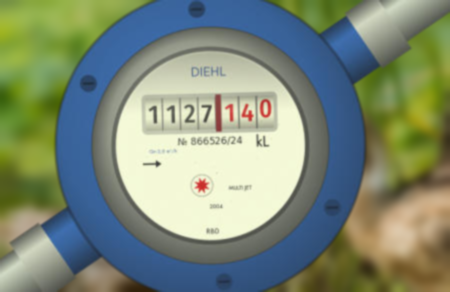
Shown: 1127.140
